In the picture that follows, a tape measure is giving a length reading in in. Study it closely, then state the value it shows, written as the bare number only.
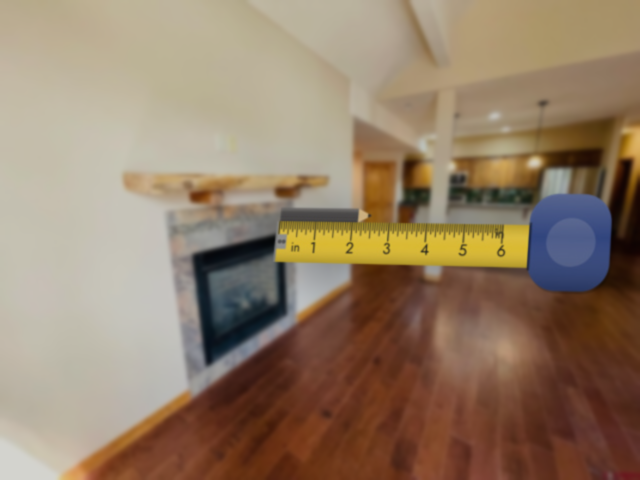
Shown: 2.5
